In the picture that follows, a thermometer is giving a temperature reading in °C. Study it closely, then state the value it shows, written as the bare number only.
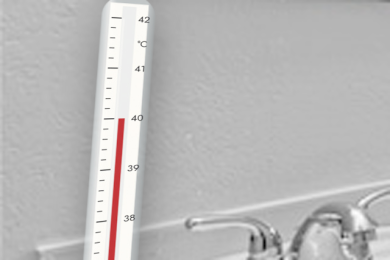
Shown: 40
